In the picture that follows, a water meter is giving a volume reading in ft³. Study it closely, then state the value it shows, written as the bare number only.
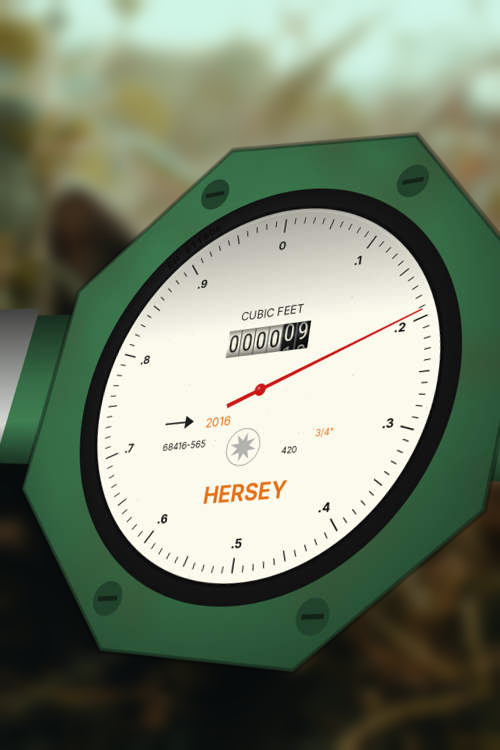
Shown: 9.19
